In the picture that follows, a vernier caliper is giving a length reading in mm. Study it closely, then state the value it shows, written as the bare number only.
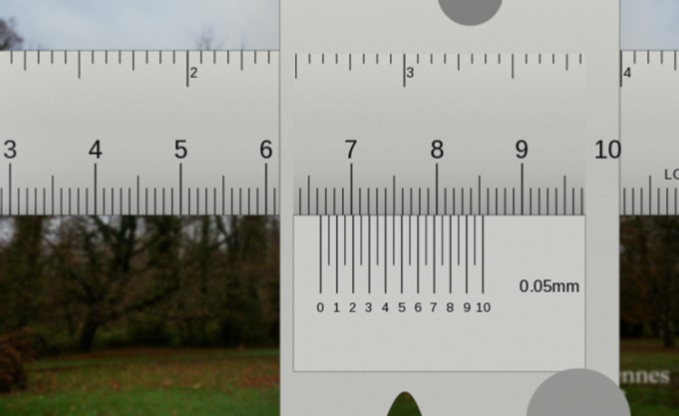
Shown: 66.4
